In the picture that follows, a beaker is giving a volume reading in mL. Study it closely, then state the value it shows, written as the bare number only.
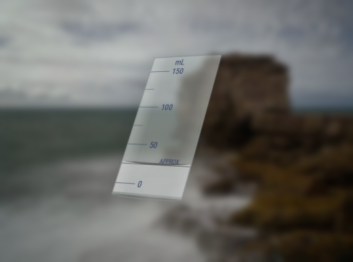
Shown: 25
